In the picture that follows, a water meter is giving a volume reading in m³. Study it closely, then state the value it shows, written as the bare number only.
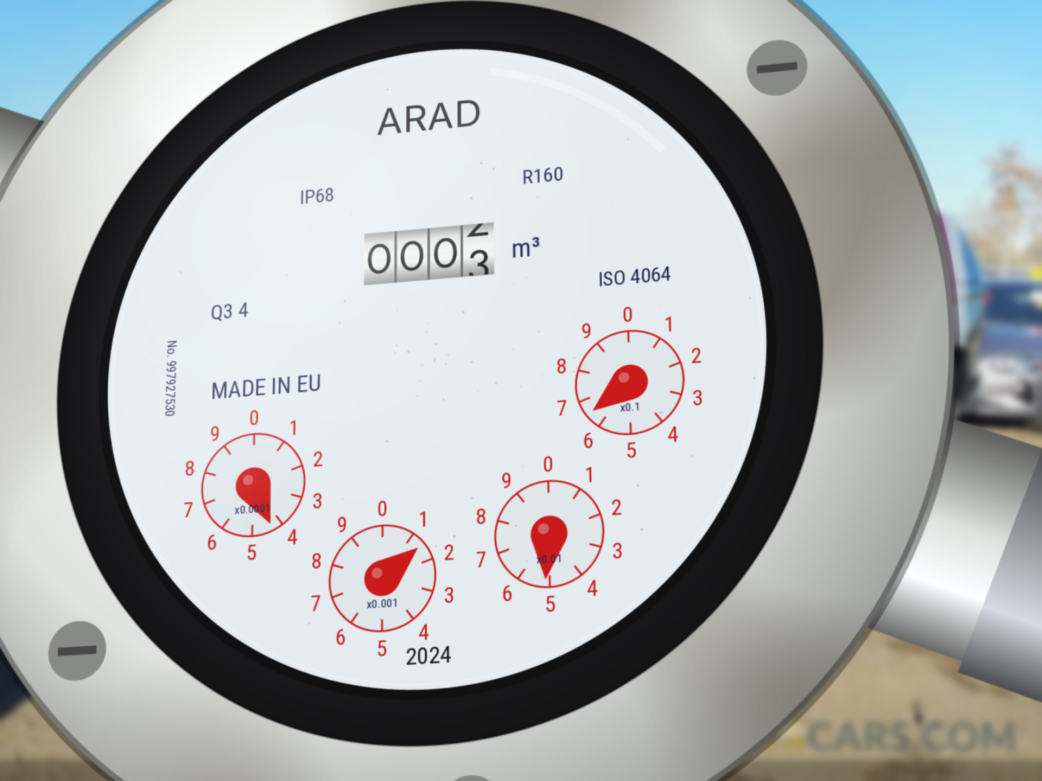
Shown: 2.6514
